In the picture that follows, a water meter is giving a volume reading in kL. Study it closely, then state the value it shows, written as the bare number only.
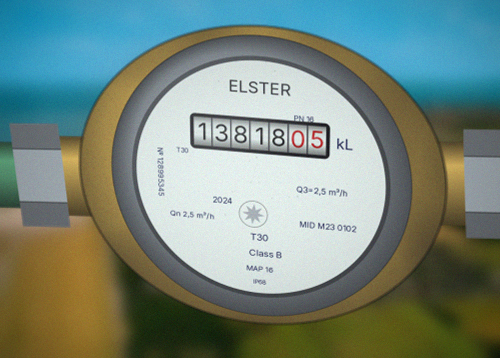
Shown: 13818.05
